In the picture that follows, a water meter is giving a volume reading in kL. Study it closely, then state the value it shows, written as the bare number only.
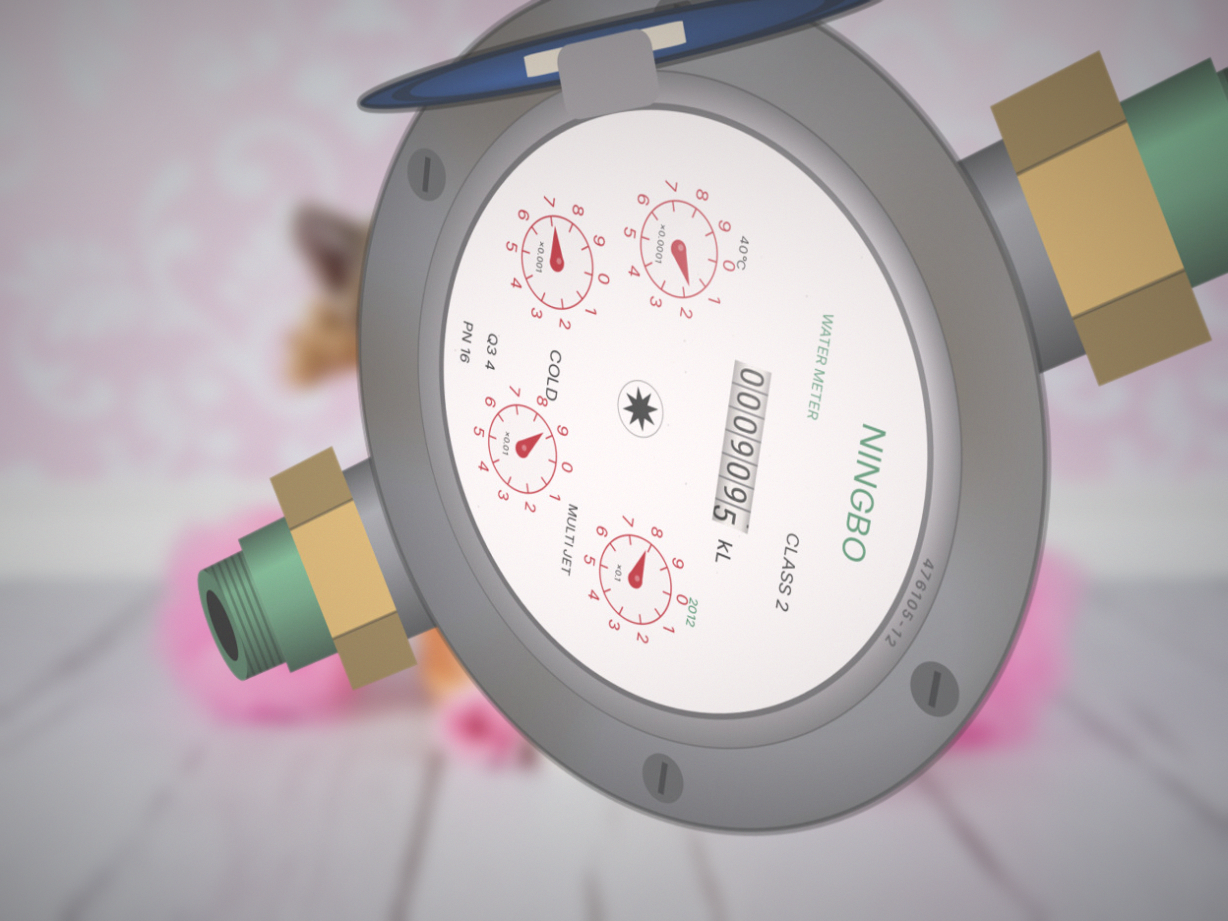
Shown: 9094.7871
